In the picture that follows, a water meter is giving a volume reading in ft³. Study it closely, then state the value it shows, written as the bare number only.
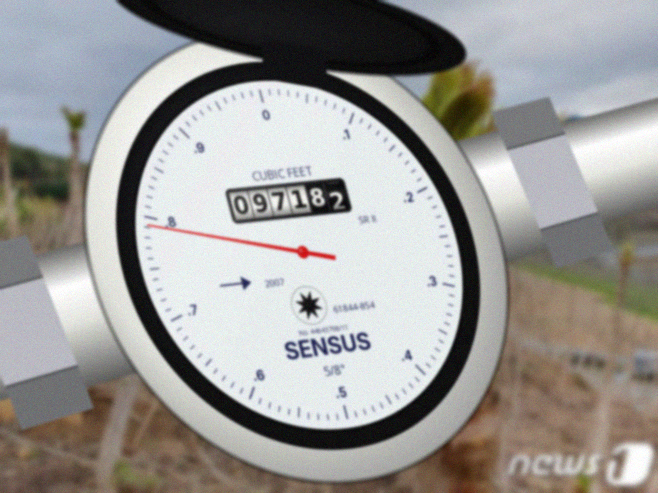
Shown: 97181.79
